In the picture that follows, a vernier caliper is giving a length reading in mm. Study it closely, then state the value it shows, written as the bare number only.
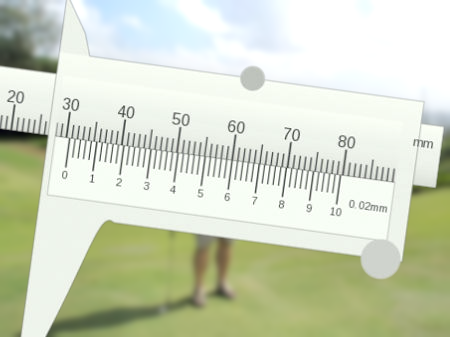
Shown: 30.6
